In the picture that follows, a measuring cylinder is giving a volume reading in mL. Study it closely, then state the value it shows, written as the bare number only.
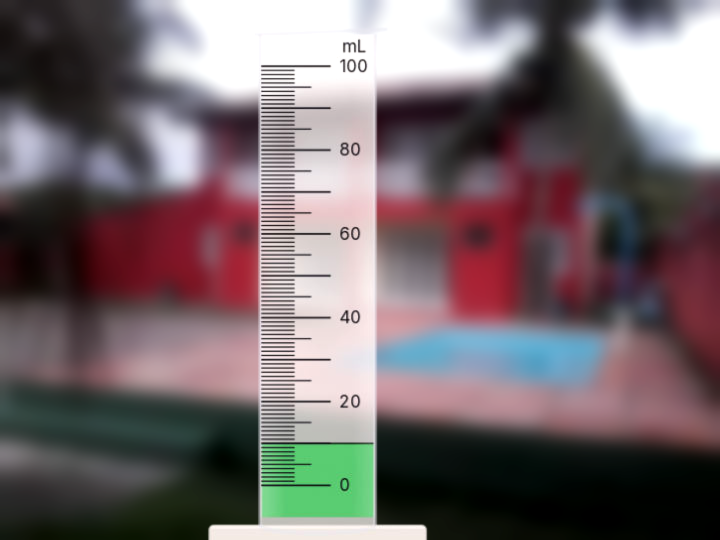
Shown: 10
